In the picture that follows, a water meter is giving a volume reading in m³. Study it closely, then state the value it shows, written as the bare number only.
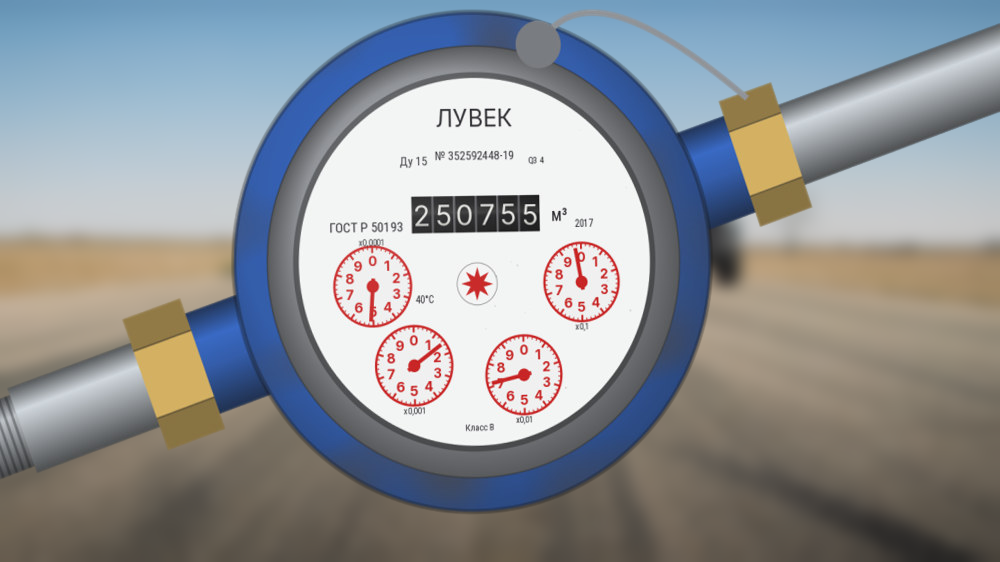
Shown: 250754.9715
